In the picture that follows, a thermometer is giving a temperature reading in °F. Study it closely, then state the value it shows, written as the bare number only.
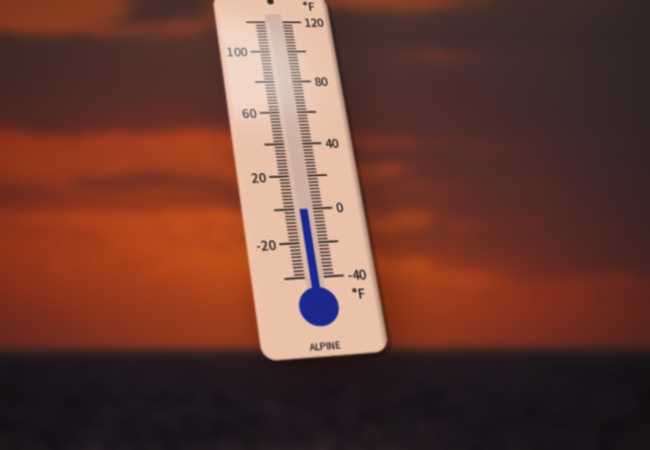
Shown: 0
